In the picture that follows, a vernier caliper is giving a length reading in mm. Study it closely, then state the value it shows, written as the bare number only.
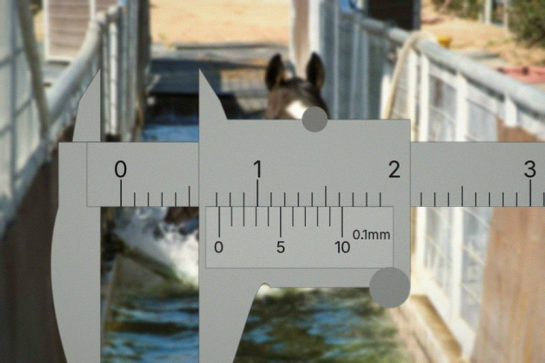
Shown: 7.2
